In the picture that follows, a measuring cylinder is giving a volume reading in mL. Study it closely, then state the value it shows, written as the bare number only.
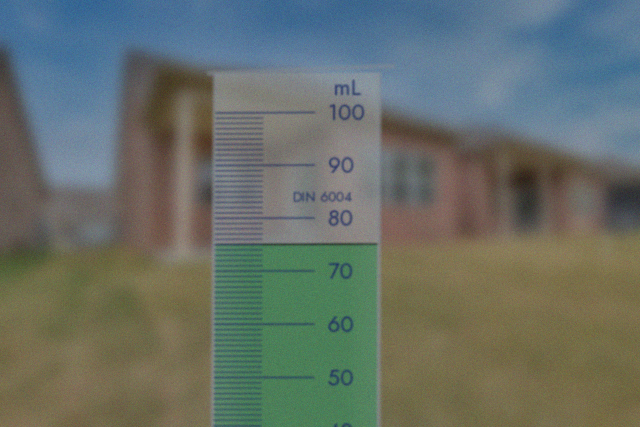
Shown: 75
